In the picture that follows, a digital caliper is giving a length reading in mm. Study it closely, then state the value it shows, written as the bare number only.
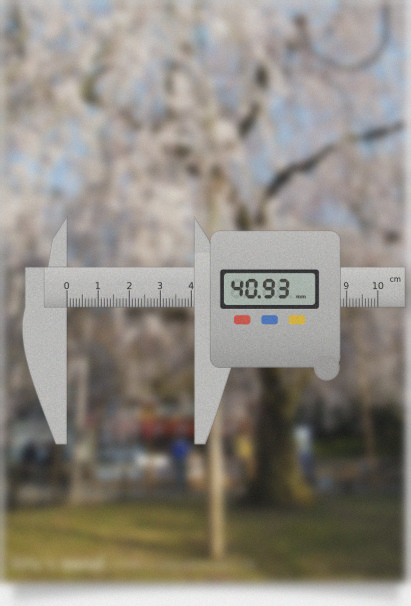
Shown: 40.93
